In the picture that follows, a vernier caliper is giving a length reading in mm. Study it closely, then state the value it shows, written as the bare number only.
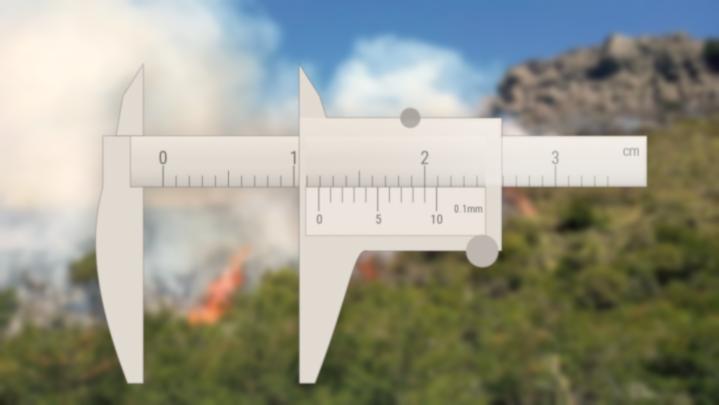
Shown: 11.9
